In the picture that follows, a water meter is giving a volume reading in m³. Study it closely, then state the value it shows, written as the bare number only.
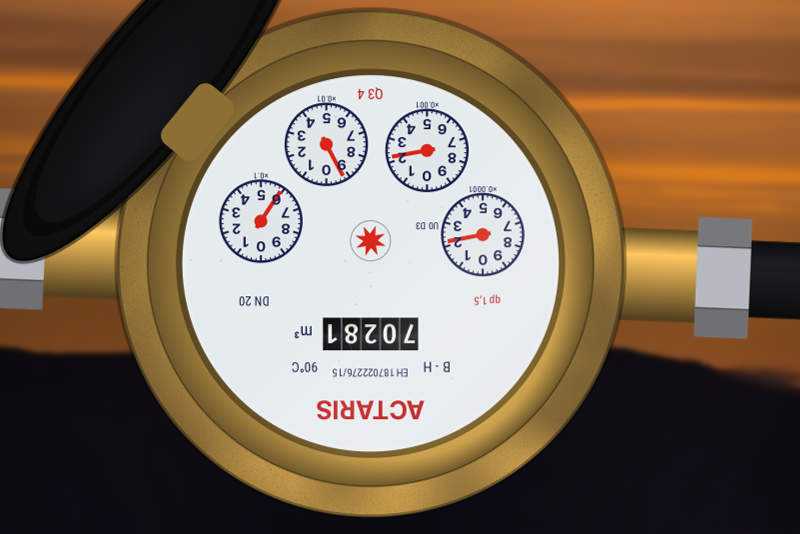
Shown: 70281.5922
